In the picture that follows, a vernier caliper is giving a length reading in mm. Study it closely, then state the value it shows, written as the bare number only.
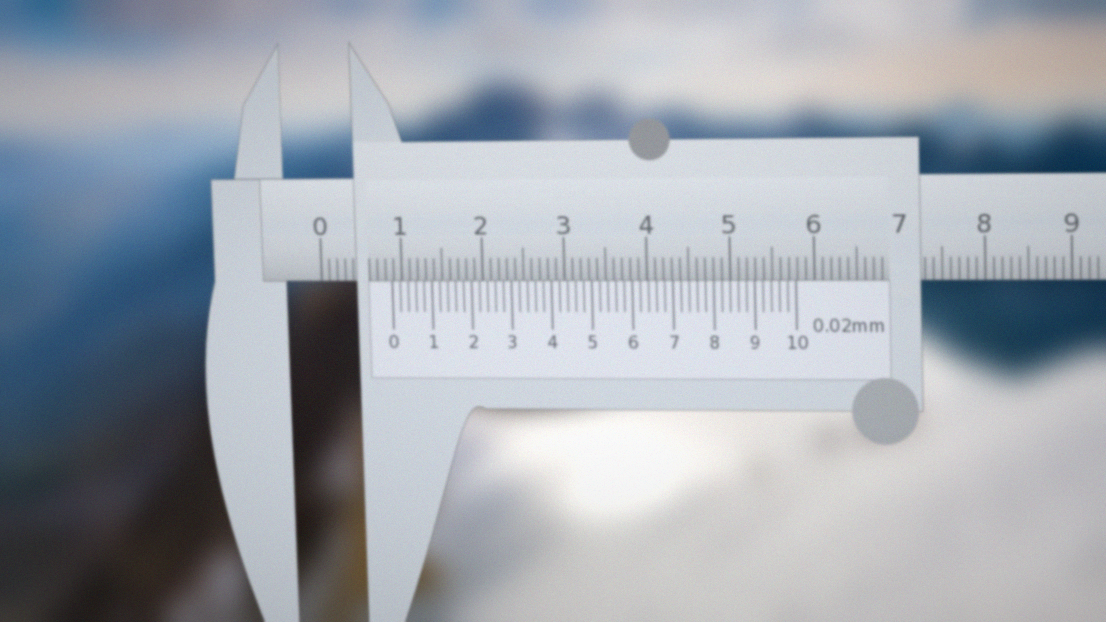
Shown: 8.8
